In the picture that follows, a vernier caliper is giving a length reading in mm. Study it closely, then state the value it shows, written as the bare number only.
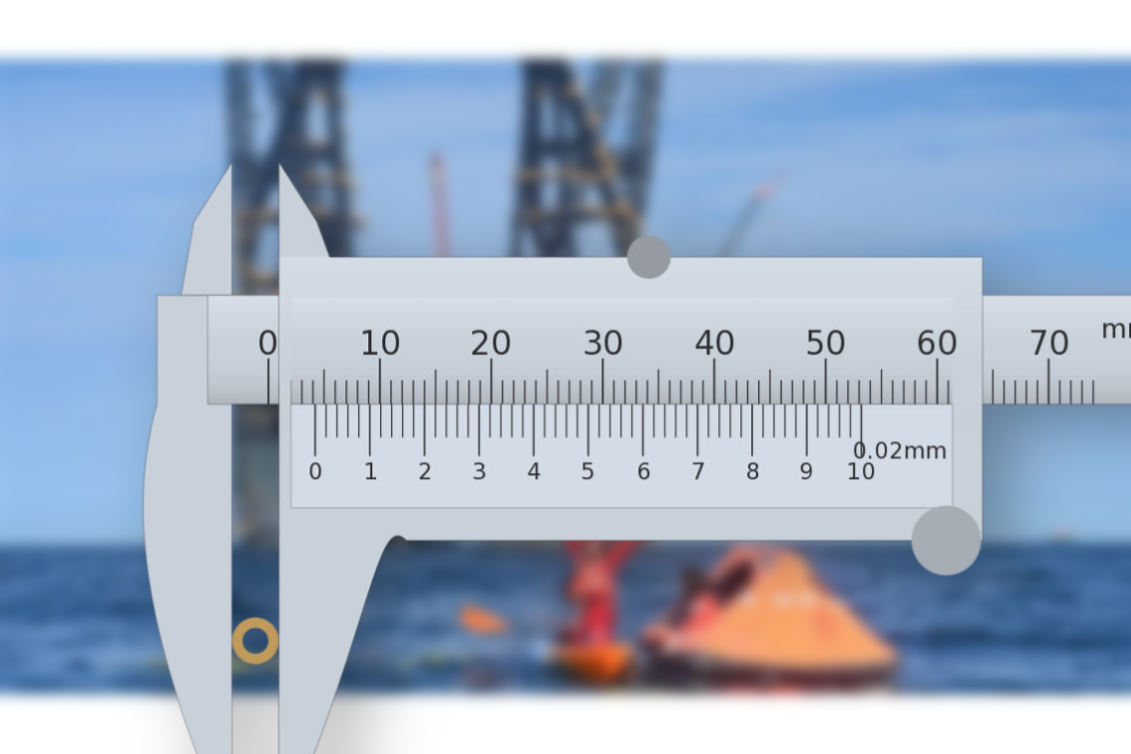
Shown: 4.2
